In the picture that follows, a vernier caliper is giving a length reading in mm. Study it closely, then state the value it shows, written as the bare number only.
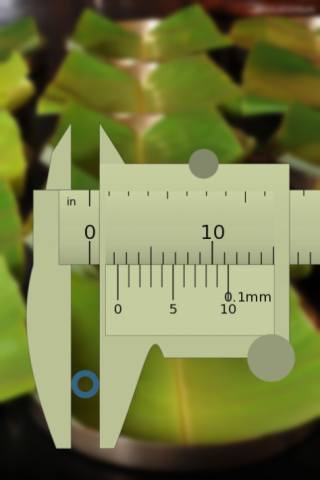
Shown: 2.3
